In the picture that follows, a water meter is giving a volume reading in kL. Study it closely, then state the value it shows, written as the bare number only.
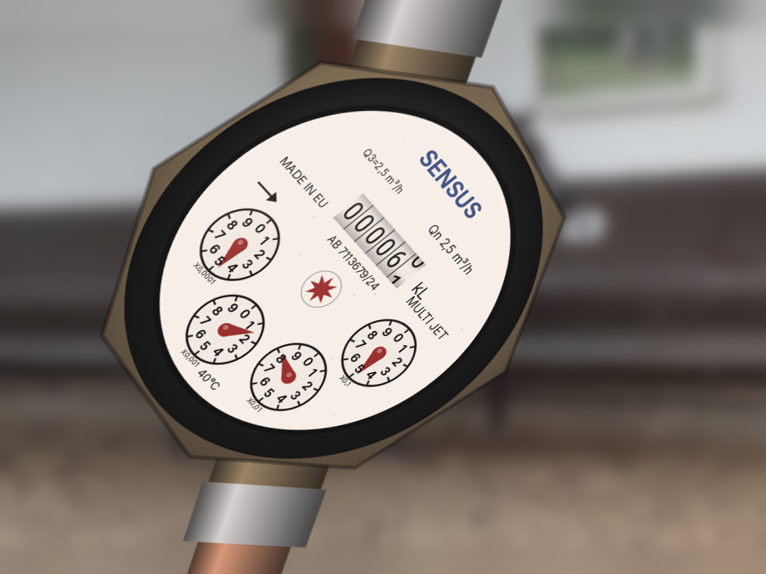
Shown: 60.4814
